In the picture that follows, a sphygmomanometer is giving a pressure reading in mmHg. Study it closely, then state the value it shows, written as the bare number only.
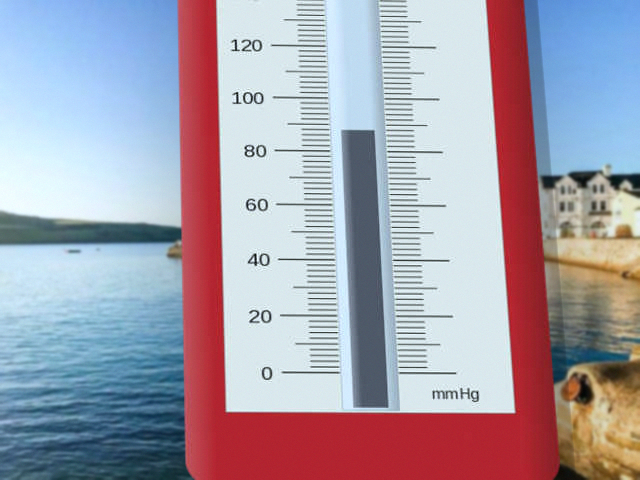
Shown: 88
